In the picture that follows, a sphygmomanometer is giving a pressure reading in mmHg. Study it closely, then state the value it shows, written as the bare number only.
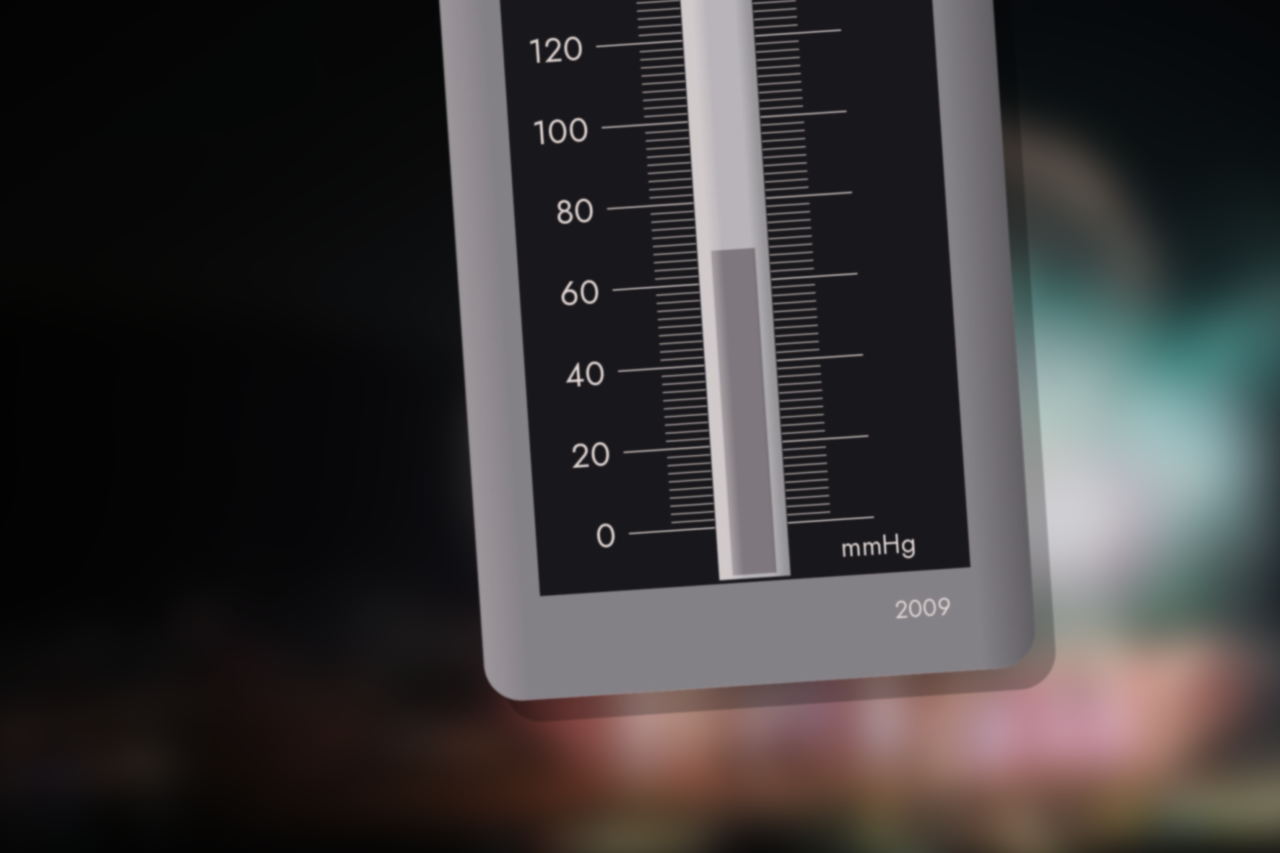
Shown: 68
